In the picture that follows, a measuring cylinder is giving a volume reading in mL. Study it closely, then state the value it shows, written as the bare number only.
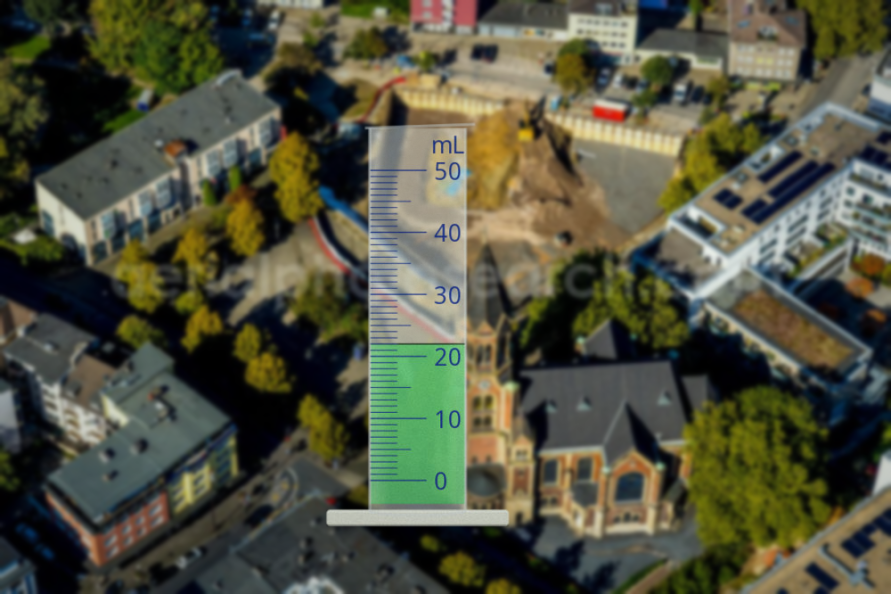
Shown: 22
